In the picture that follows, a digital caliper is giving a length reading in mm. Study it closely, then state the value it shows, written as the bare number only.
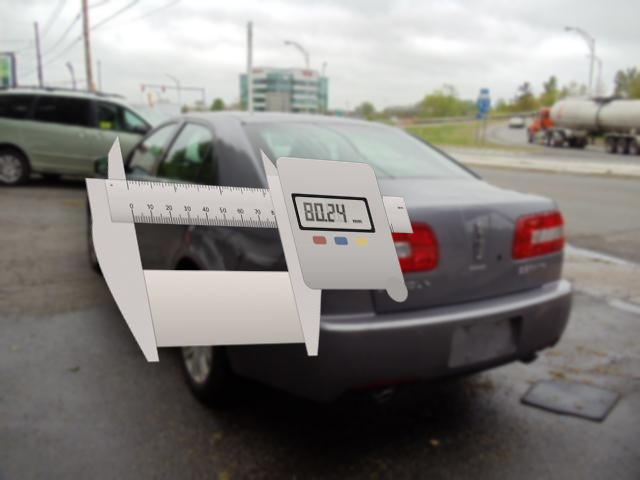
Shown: 80.24
